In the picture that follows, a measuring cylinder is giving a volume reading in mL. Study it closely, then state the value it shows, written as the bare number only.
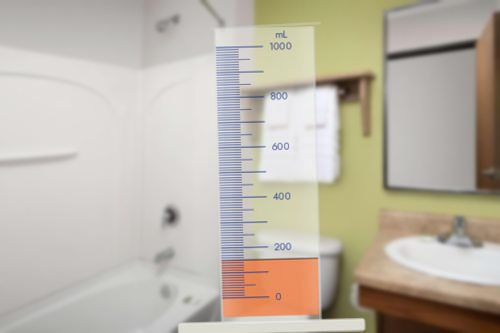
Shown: 150
